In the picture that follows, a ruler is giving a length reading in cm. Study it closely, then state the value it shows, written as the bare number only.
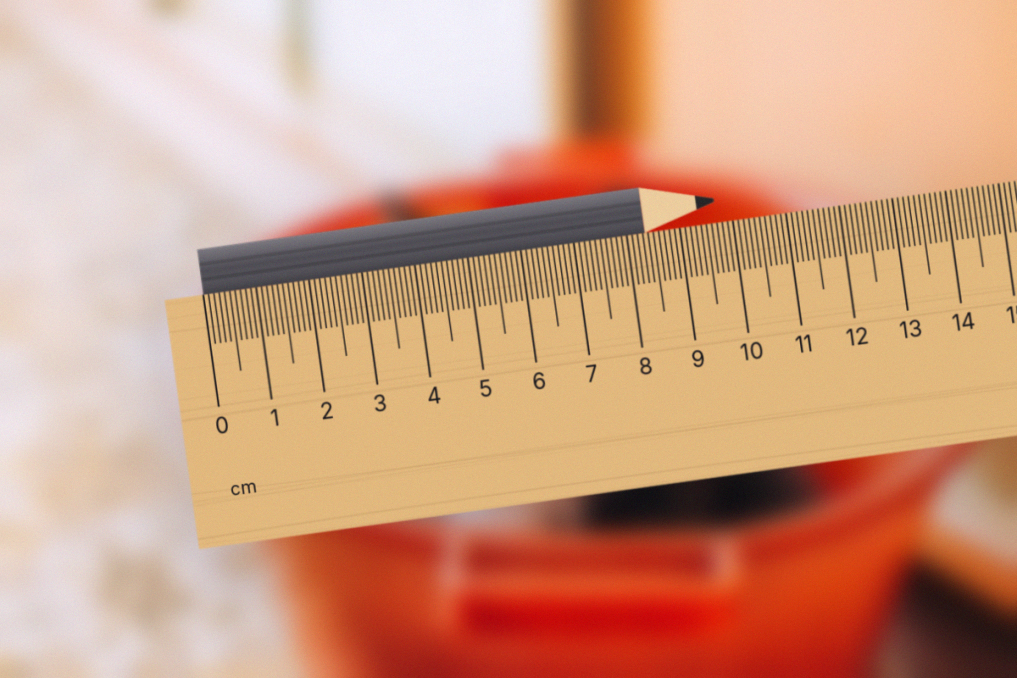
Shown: 9.7
